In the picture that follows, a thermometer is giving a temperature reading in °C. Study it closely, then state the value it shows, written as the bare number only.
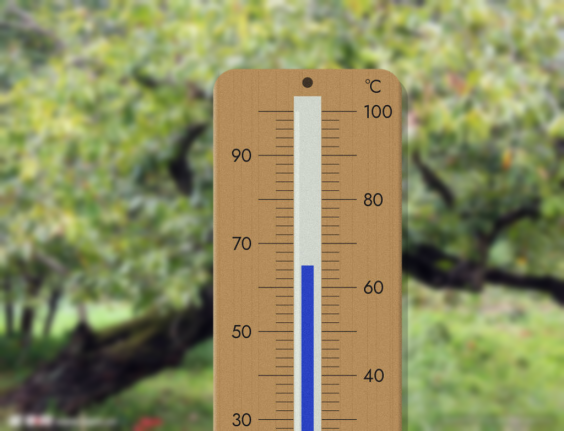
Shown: 65
